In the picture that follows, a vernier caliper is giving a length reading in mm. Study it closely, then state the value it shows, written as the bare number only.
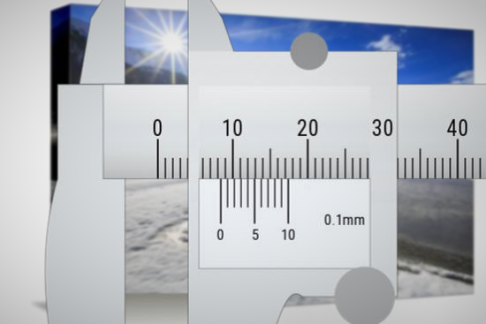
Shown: 8.4
